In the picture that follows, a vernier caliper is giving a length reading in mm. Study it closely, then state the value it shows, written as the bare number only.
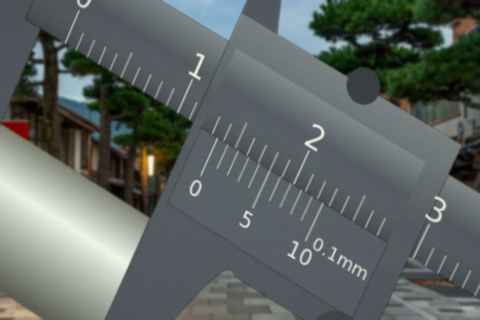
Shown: 13.5
